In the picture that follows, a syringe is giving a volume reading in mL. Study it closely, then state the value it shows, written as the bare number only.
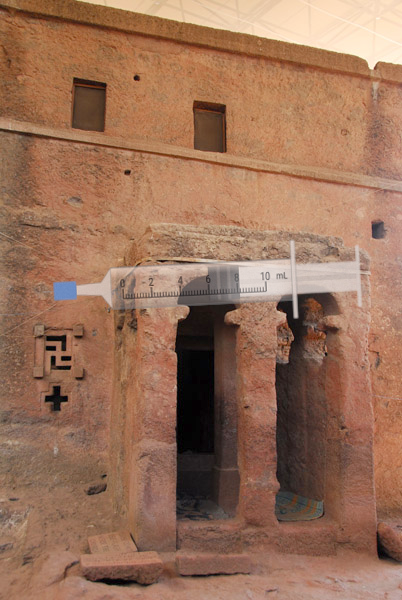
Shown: 6
